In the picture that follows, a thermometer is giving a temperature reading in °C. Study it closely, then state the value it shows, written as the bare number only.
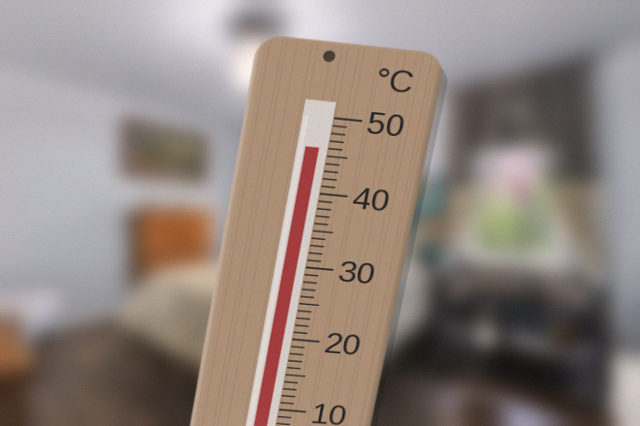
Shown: 46
